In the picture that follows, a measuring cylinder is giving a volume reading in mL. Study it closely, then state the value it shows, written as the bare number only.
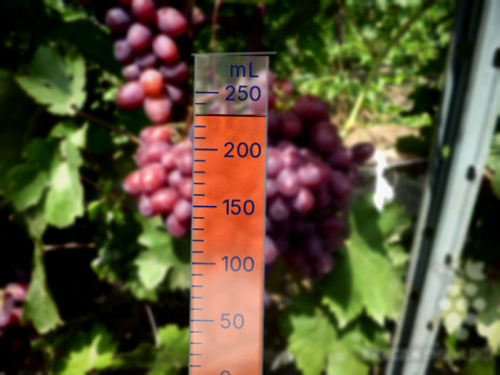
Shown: 230
